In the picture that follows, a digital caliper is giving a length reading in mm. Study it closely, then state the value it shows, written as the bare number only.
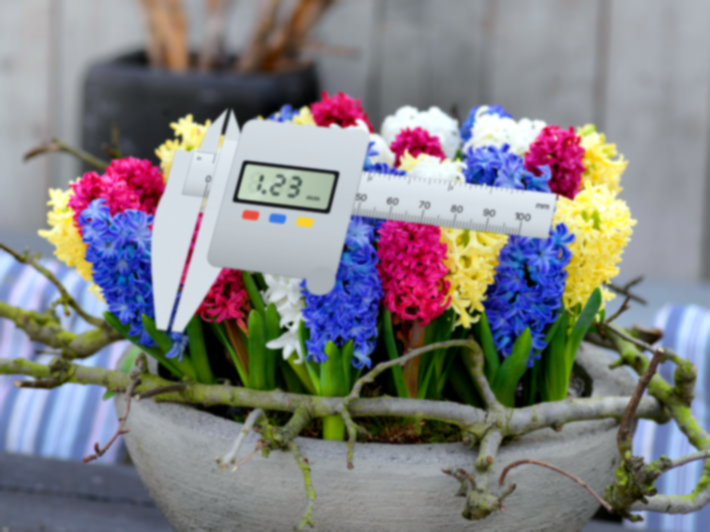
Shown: 1.23
